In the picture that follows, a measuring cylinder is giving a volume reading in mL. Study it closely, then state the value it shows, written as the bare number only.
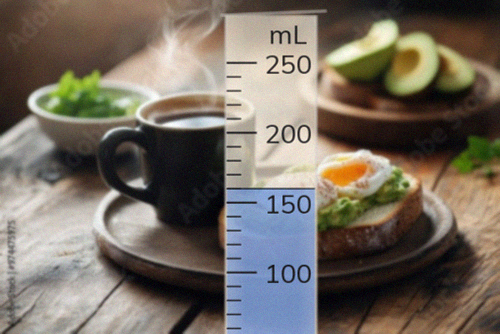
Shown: 160
